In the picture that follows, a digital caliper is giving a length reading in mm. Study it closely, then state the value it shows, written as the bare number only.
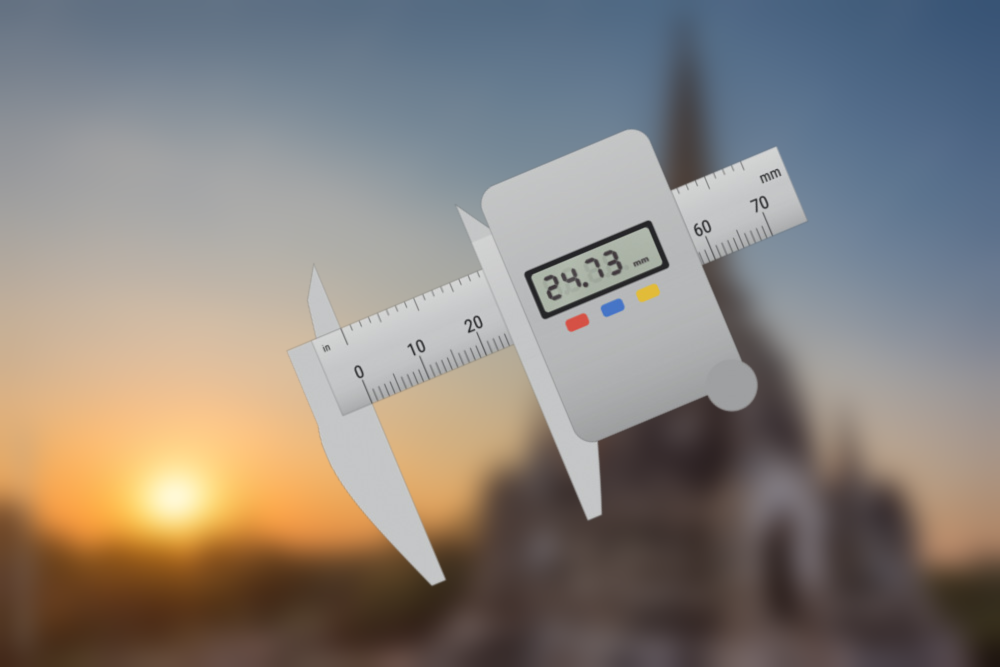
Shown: 24.73
